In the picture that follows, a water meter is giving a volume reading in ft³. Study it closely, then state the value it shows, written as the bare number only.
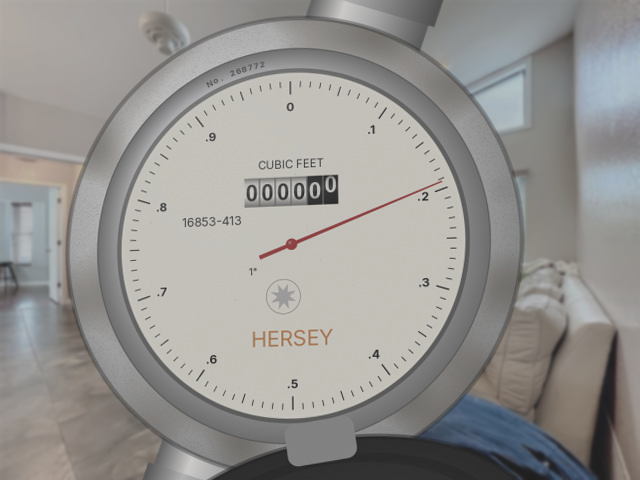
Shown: 0.19
